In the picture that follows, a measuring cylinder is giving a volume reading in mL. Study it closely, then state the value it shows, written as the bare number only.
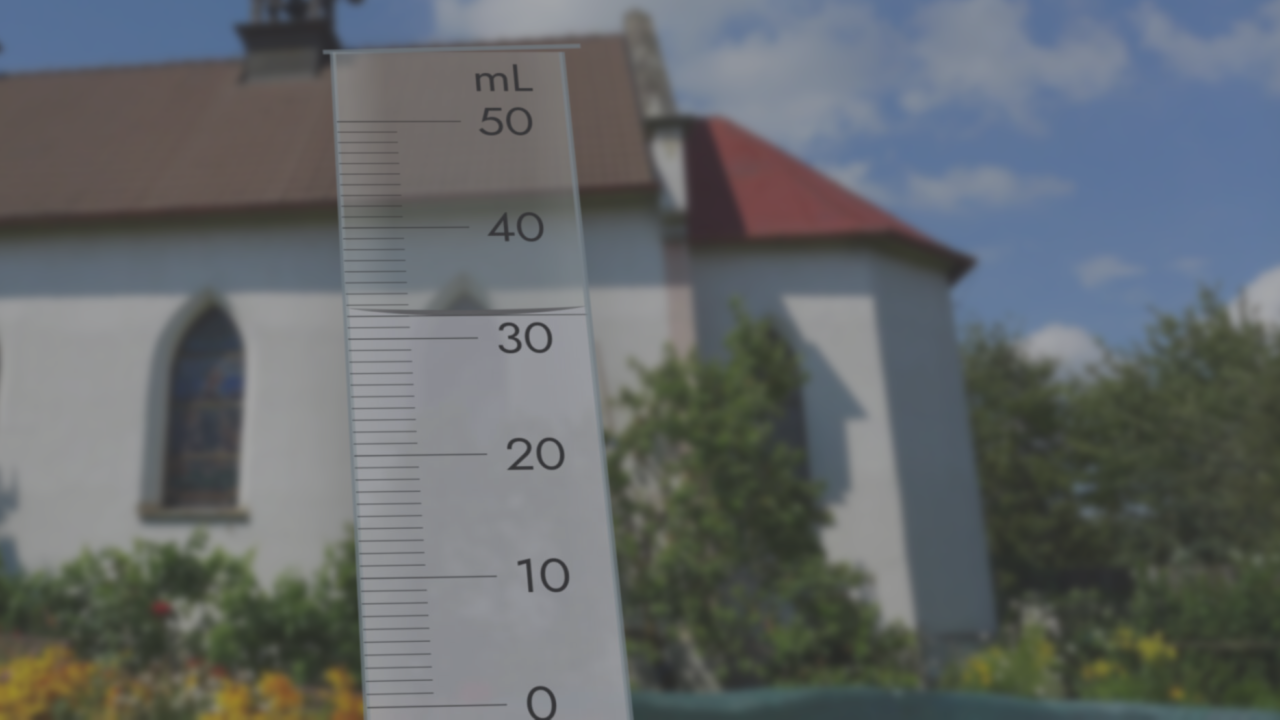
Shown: 32
